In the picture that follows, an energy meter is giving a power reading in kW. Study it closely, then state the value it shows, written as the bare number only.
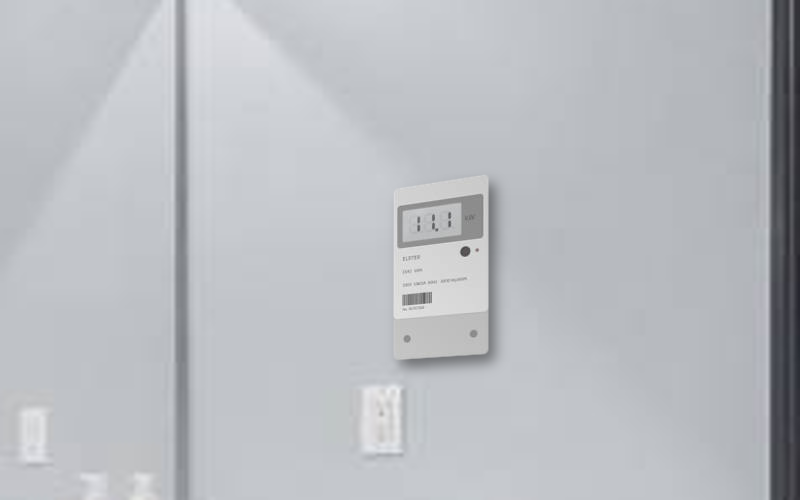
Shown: 11.1
